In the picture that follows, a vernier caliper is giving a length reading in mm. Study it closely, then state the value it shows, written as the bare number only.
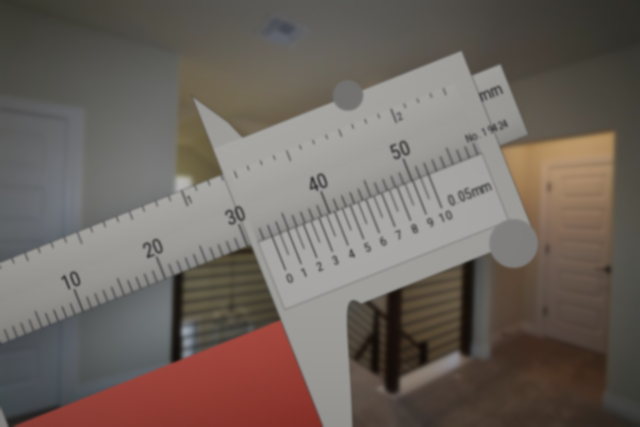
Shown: 33.0
